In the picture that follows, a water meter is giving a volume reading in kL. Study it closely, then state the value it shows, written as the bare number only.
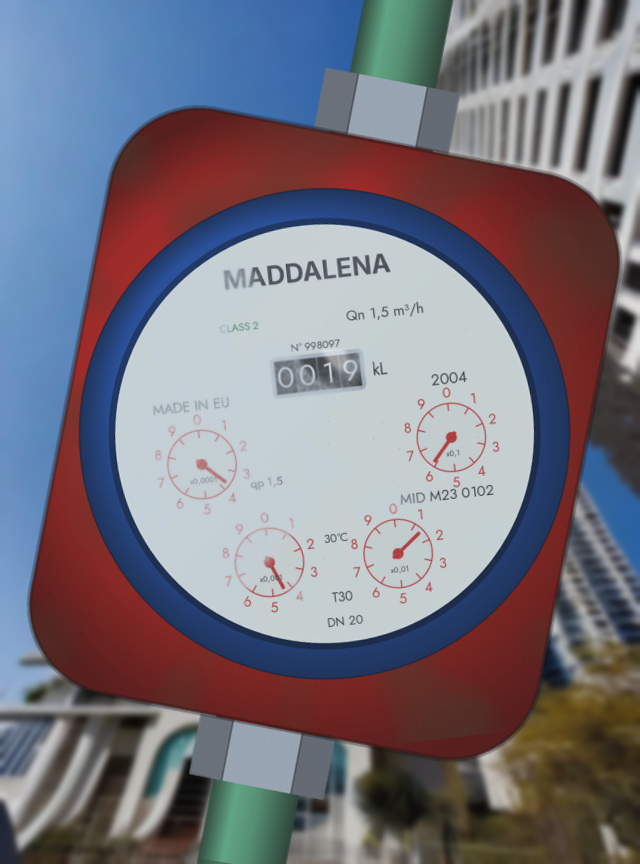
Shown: 19.6143
